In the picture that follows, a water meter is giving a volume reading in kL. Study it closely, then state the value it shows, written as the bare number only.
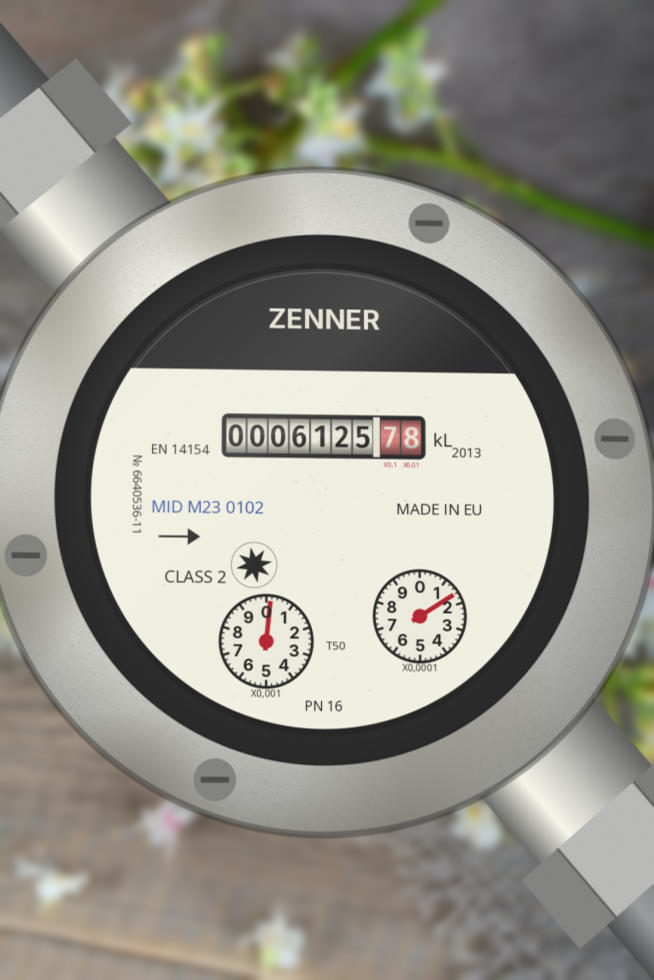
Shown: 6125.7801
